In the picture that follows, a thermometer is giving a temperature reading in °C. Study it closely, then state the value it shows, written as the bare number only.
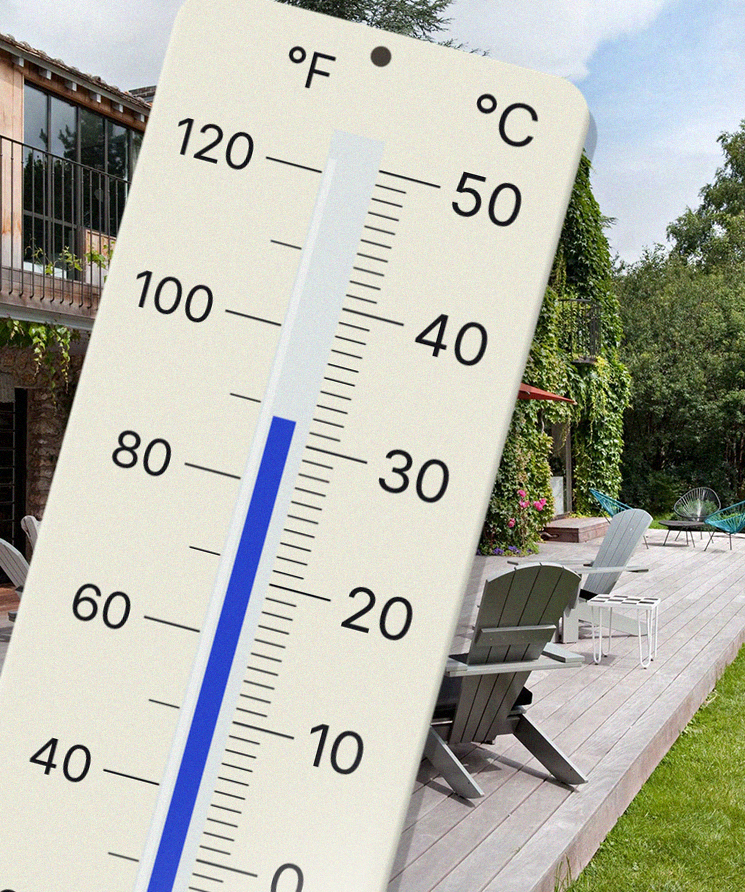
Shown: 31.5
